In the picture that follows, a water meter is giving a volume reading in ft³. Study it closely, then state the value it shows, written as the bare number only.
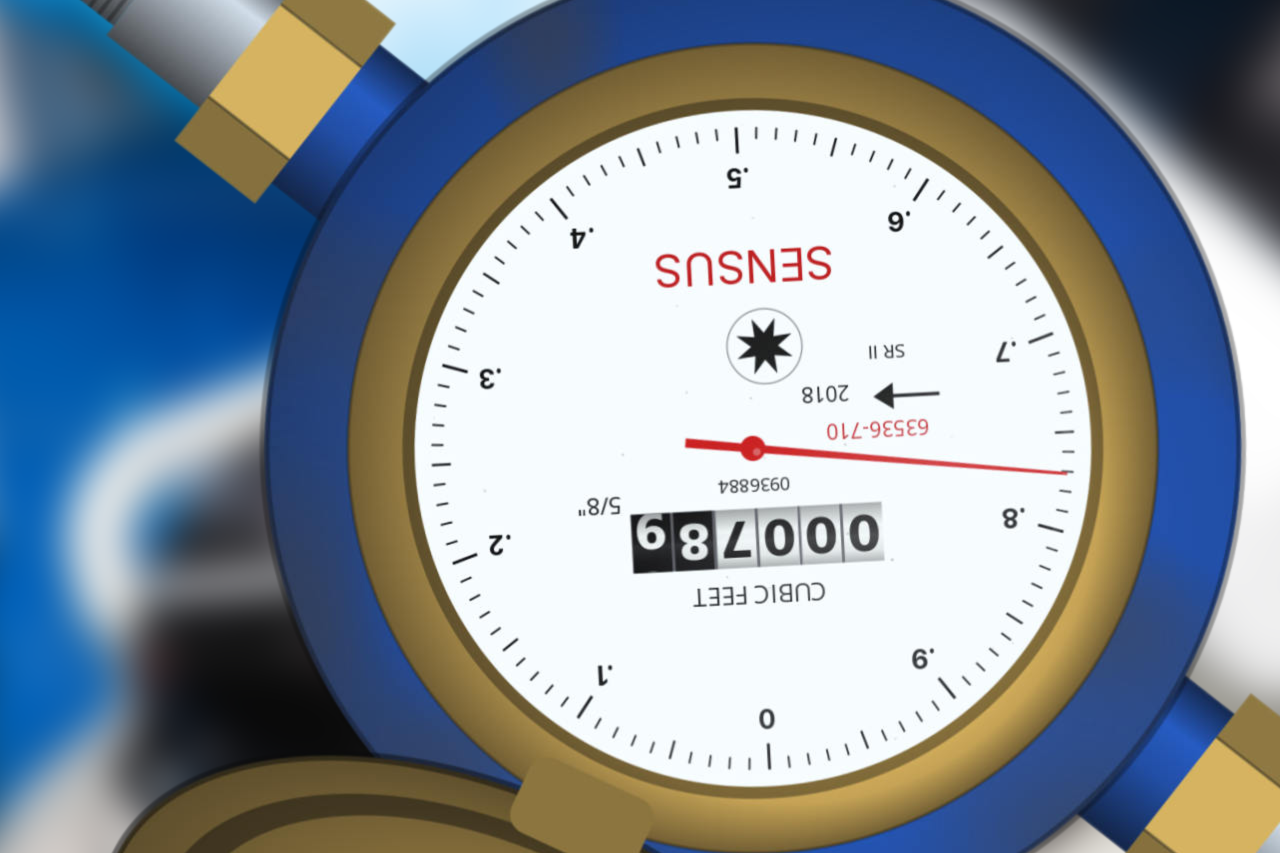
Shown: 788.77
